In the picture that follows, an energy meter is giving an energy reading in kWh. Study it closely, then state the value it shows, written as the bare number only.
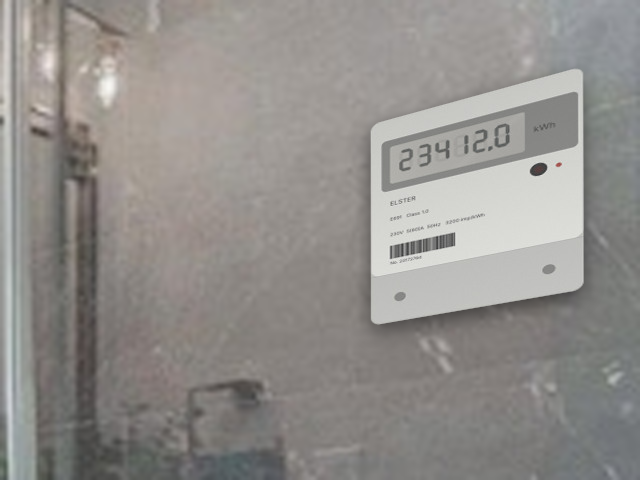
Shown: 23412.0
